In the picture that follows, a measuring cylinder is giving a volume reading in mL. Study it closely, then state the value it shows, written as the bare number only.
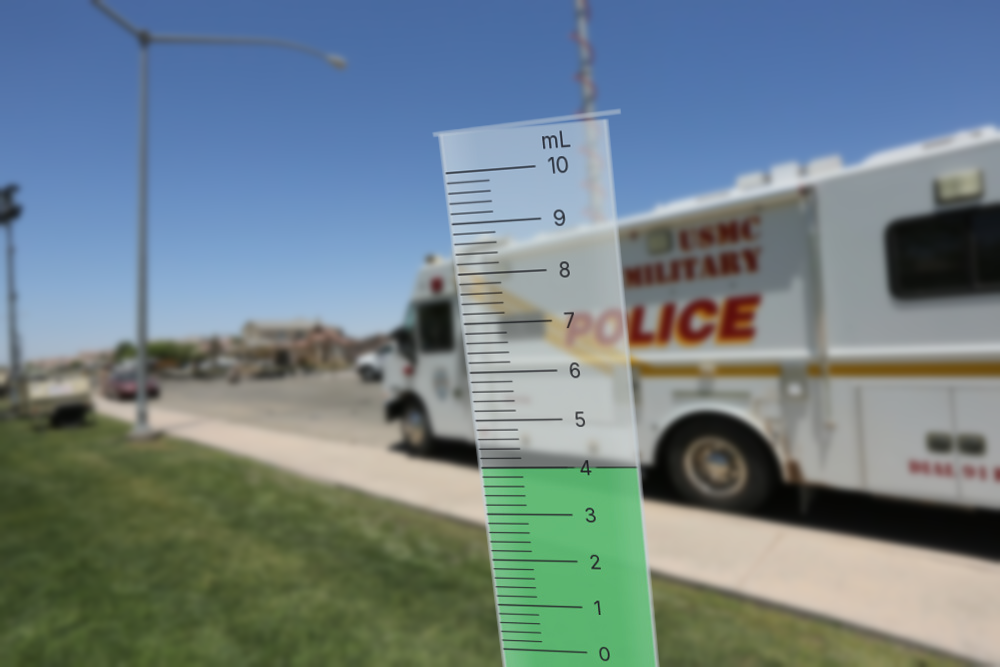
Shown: 4
